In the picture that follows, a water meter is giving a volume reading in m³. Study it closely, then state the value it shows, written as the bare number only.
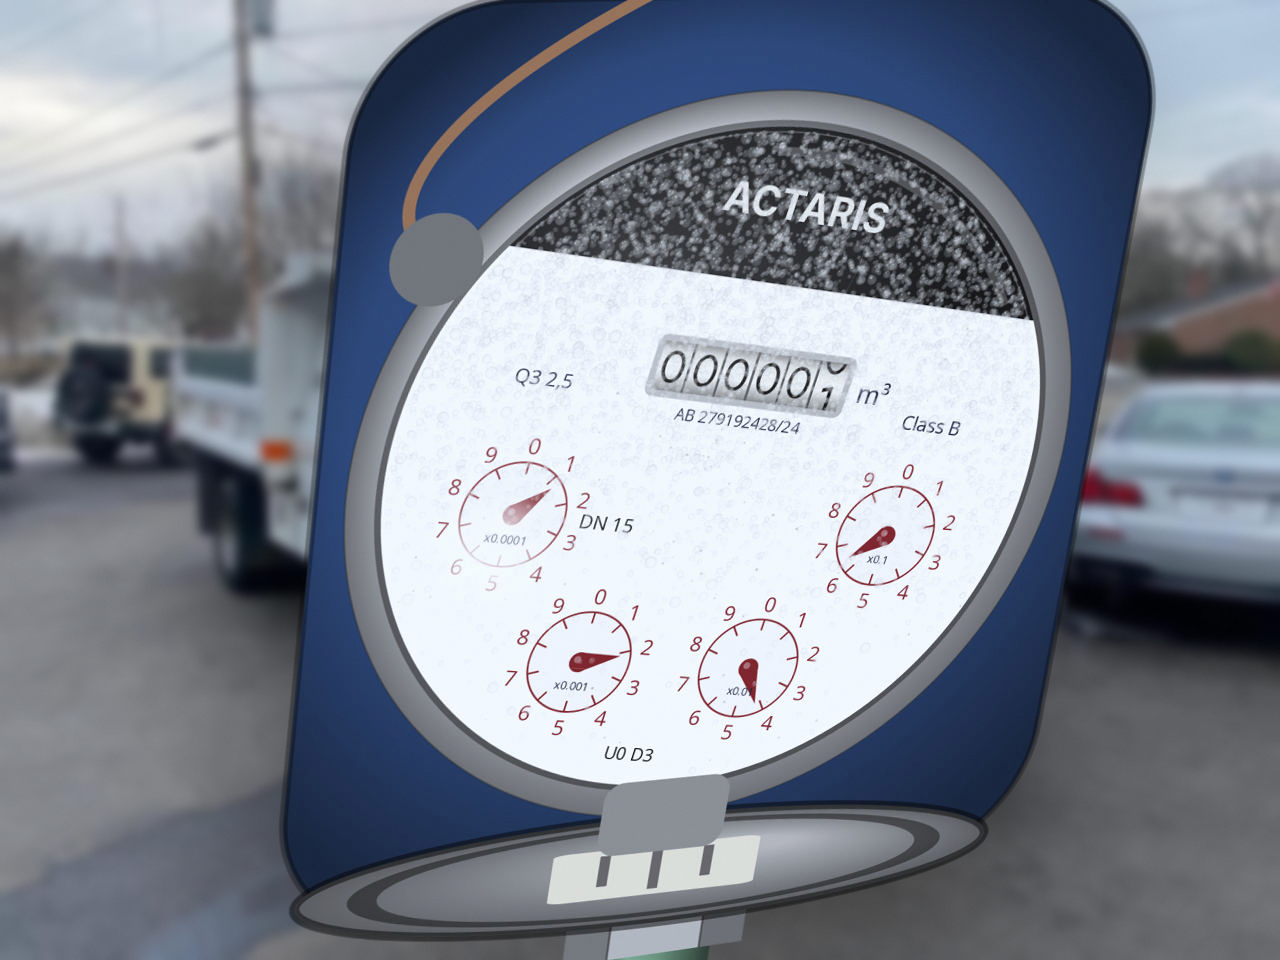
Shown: 0.6421
